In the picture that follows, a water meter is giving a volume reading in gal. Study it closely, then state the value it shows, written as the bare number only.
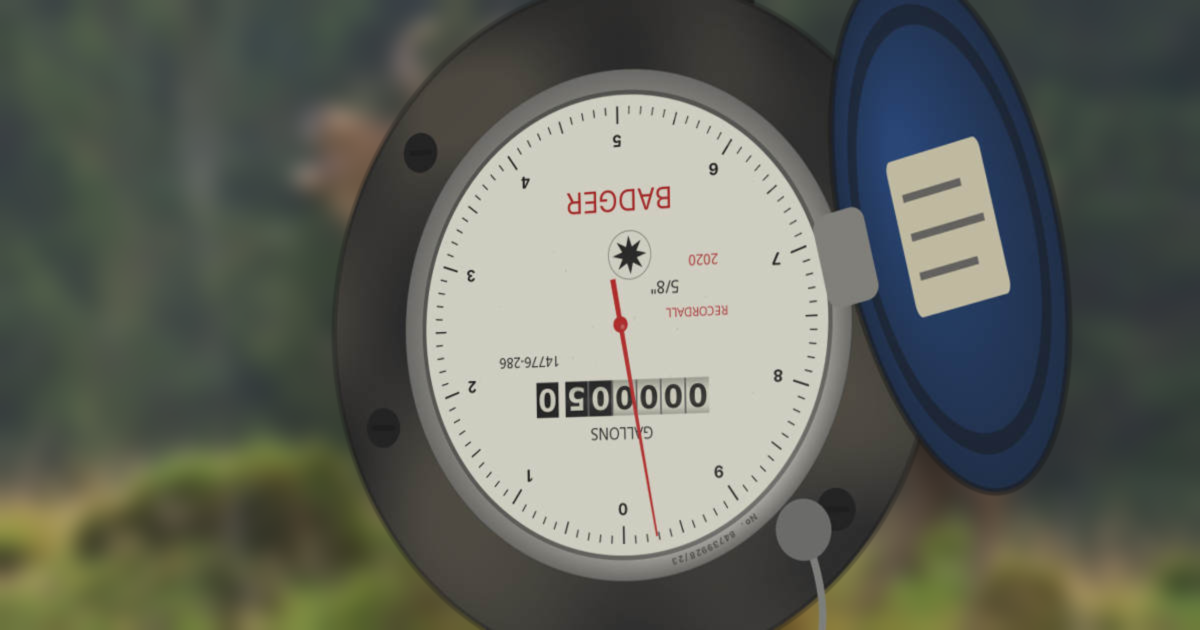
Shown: 49.7
